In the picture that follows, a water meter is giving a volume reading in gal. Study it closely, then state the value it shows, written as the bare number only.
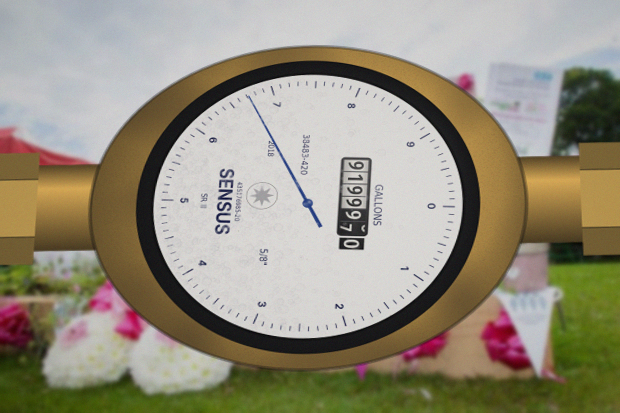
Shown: 9199966.7
